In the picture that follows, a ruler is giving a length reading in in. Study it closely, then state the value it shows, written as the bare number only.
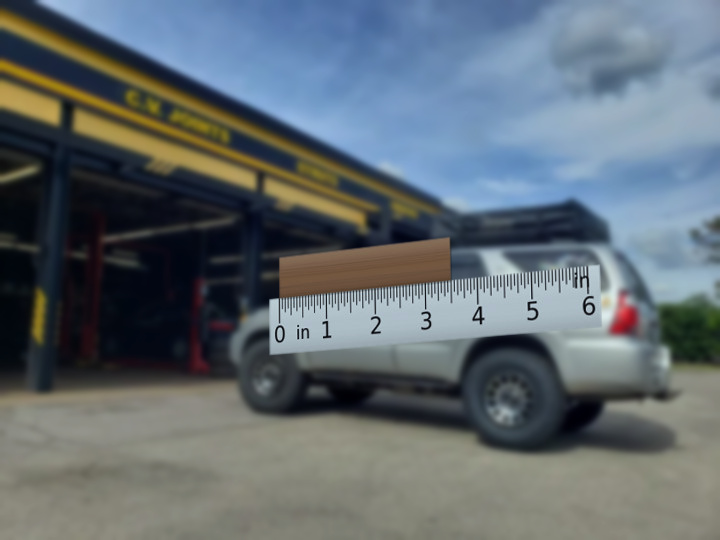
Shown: 3.5
